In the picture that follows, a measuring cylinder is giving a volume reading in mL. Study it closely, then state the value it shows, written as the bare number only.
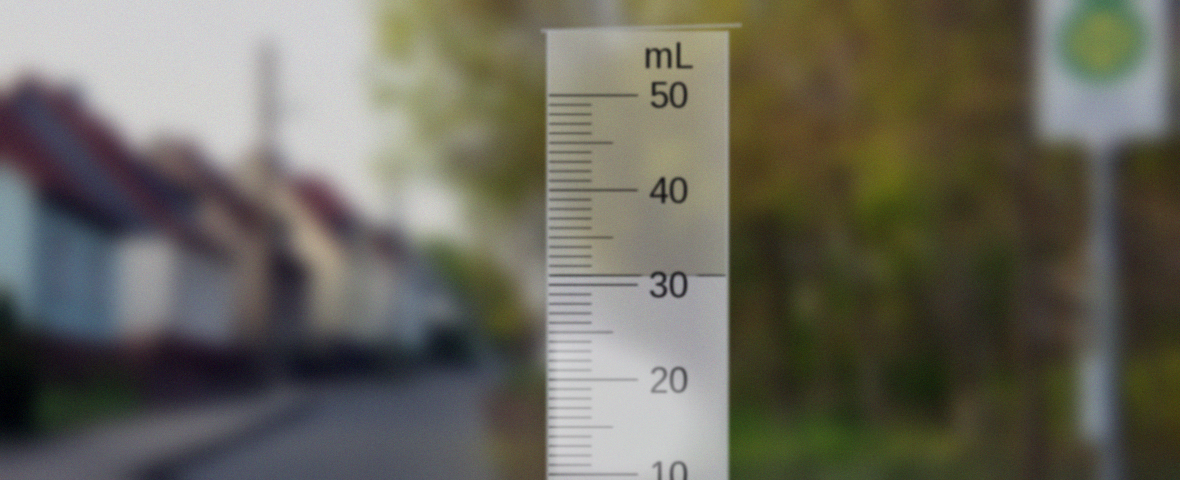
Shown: 31
